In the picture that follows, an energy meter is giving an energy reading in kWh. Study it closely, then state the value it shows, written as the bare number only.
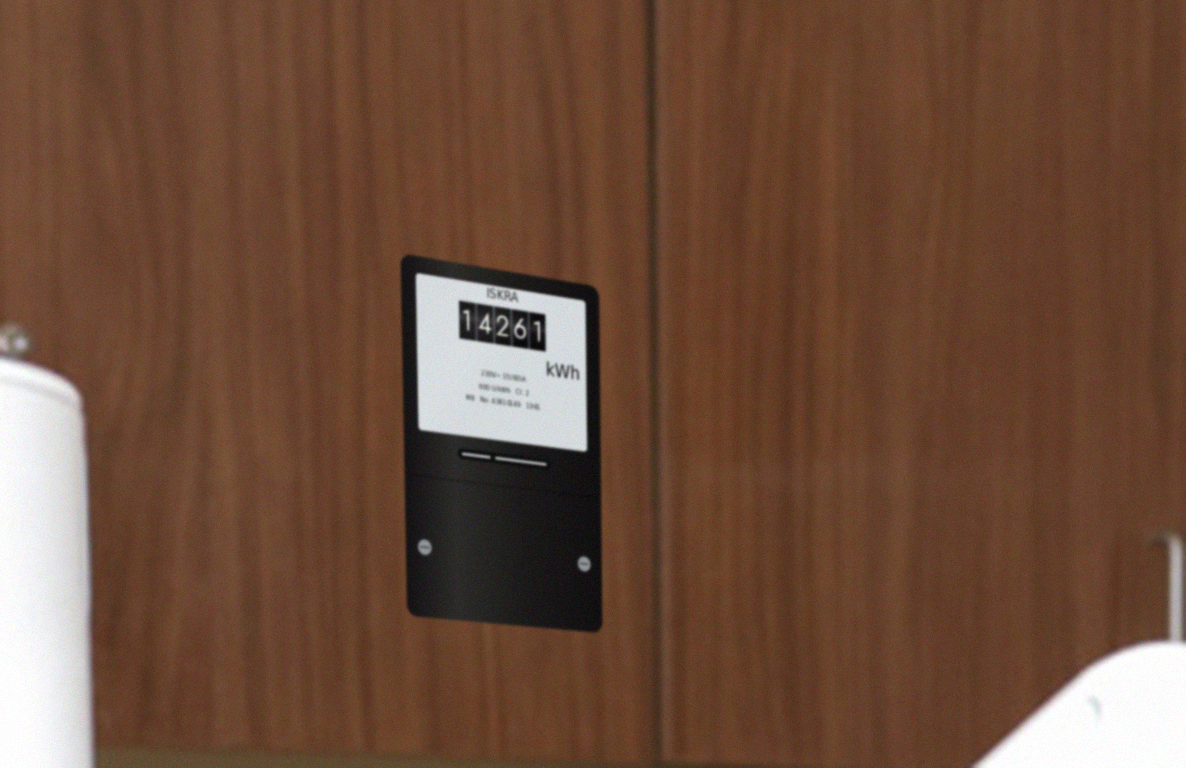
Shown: 14261
